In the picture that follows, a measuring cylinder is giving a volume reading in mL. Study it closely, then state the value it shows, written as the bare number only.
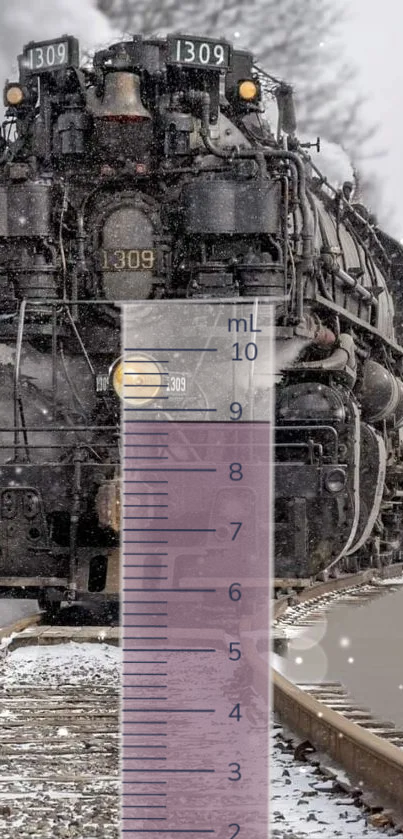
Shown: 8.8
